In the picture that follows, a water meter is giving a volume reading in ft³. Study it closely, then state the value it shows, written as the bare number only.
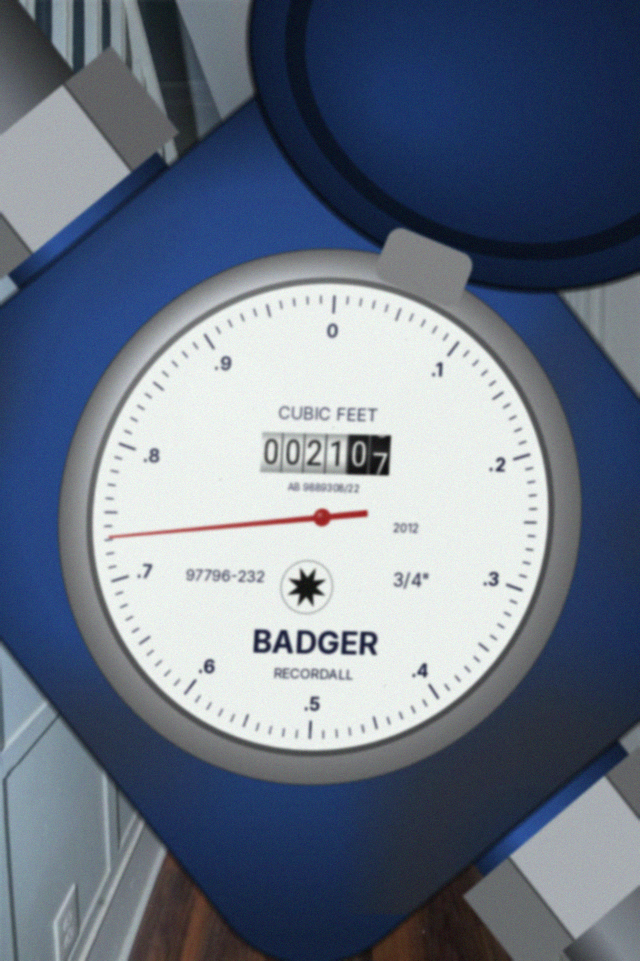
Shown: 2106.73
